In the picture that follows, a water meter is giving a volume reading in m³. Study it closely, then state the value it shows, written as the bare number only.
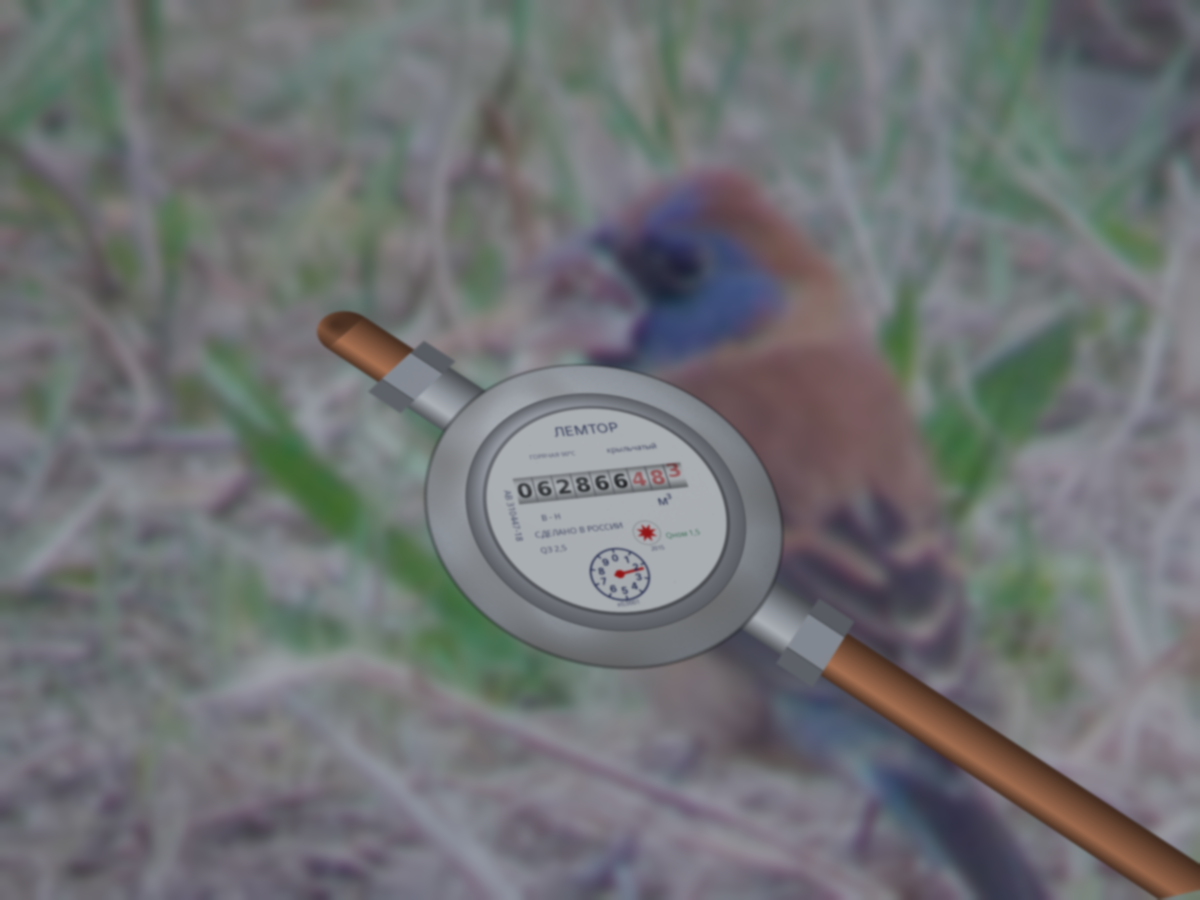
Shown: 62866.4832
